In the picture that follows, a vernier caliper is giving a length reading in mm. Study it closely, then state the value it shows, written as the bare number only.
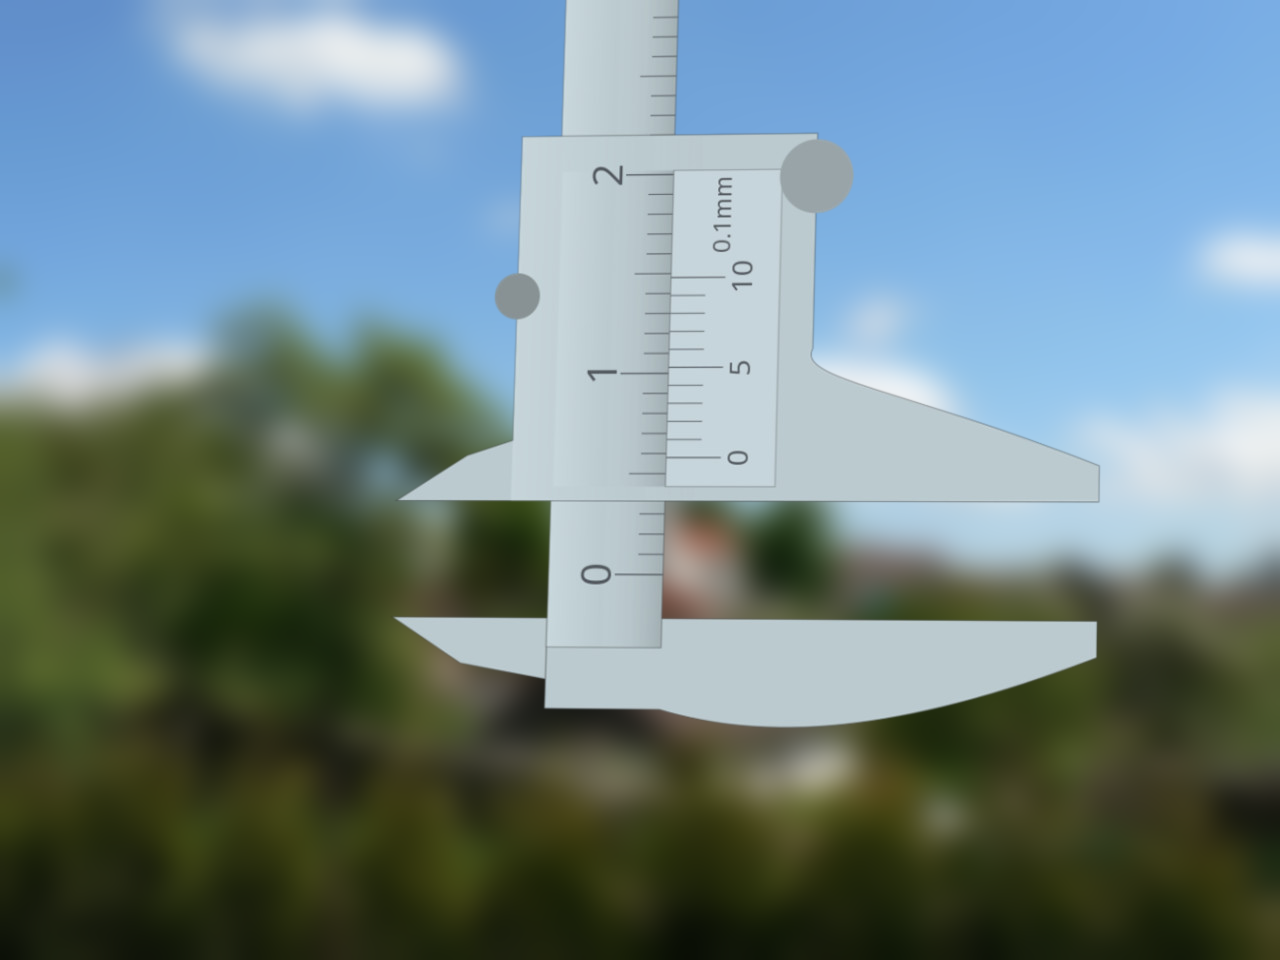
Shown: 5.8
